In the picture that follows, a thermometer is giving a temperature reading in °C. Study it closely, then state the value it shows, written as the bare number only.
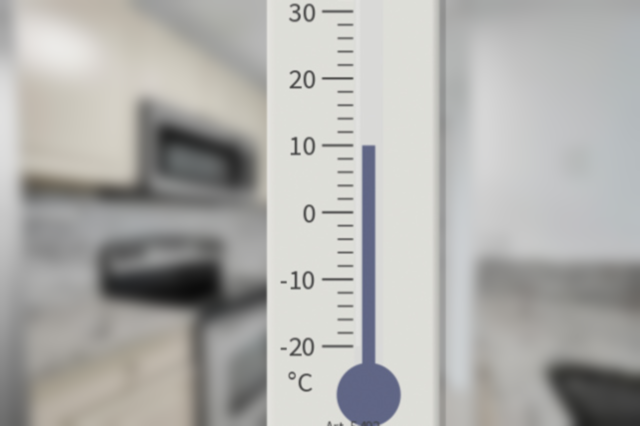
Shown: 10
